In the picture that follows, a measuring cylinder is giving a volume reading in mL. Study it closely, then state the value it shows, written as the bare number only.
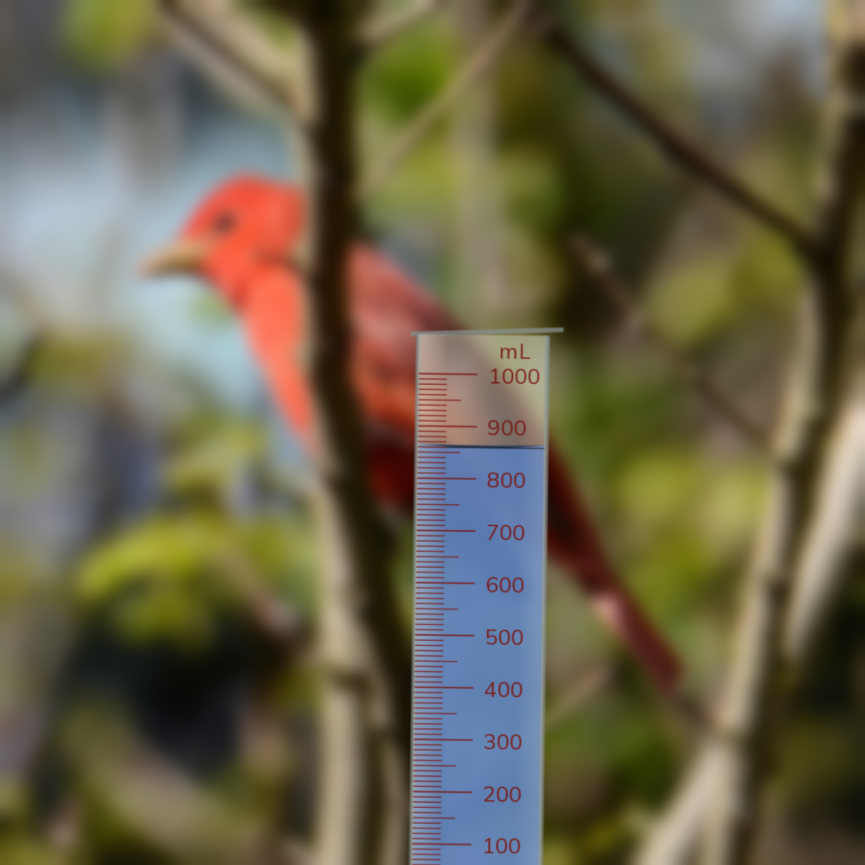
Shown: 860
